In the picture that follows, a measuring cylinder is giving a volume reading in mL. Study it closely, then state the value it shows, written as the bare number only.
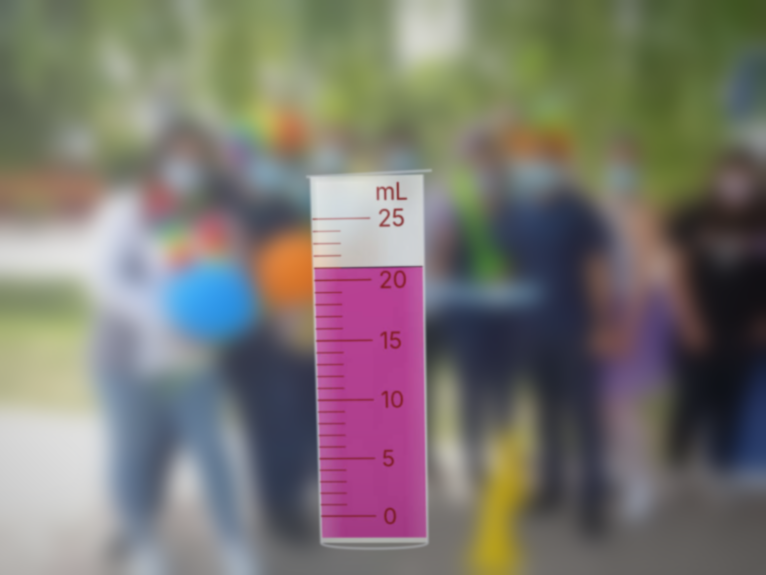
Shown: 21
